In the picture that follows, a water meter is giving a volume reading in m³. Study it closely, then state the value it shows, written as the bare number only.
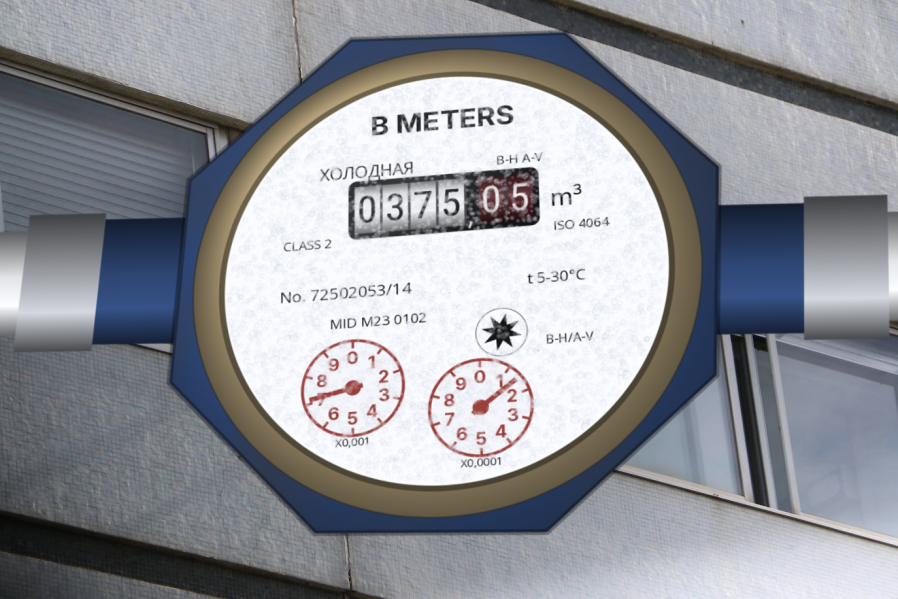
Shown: 375.0571
